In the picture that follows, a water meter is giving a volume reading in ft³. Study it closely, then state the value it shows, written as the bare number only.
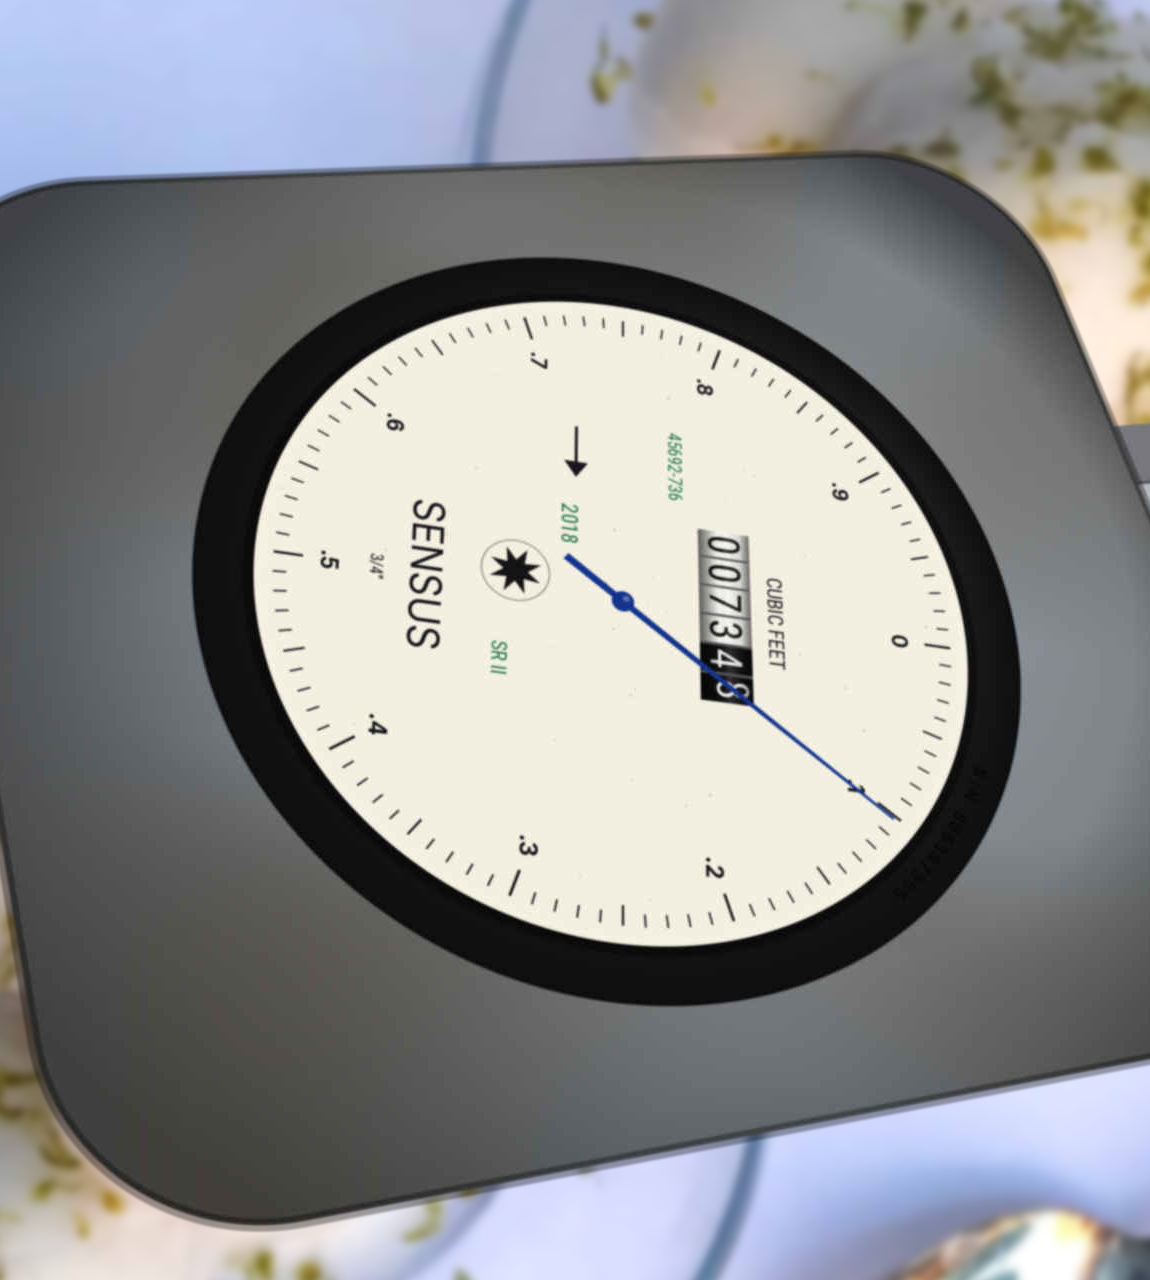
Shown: 7348.10
